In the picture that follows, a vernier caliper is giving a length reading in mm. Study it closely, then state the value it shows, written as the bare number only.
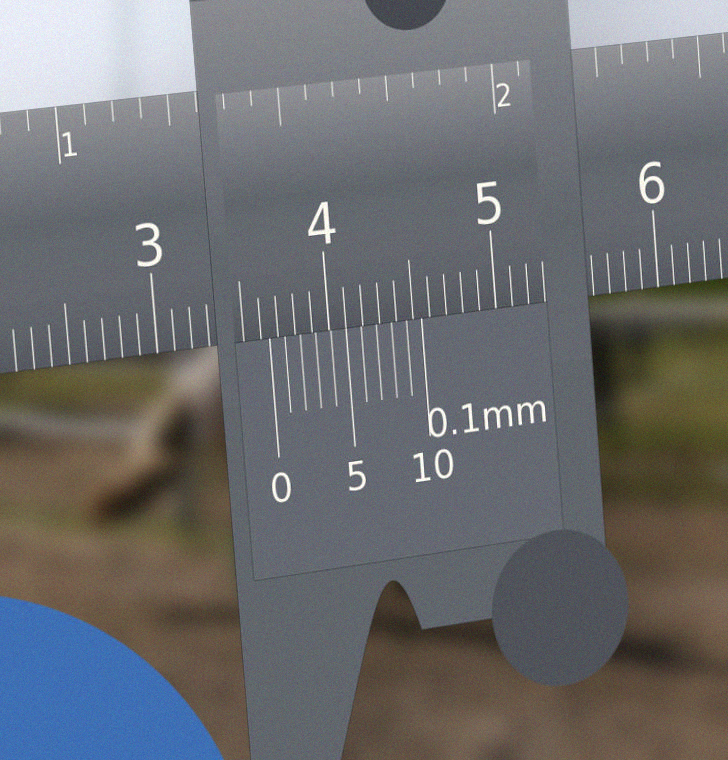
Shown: 36.5
